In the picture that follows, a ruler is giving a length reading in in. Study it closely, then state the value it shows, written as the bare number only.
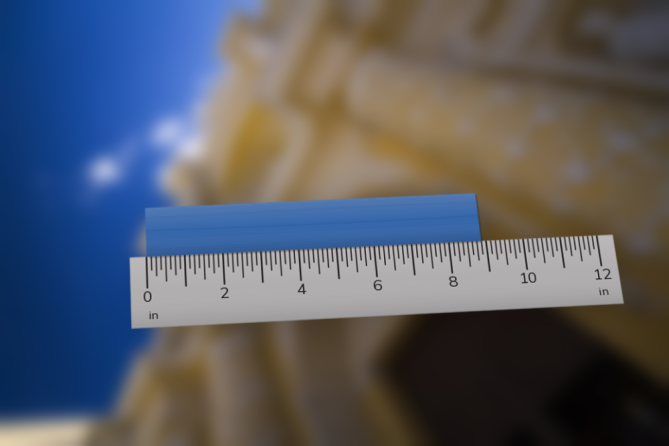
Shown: 8.875
